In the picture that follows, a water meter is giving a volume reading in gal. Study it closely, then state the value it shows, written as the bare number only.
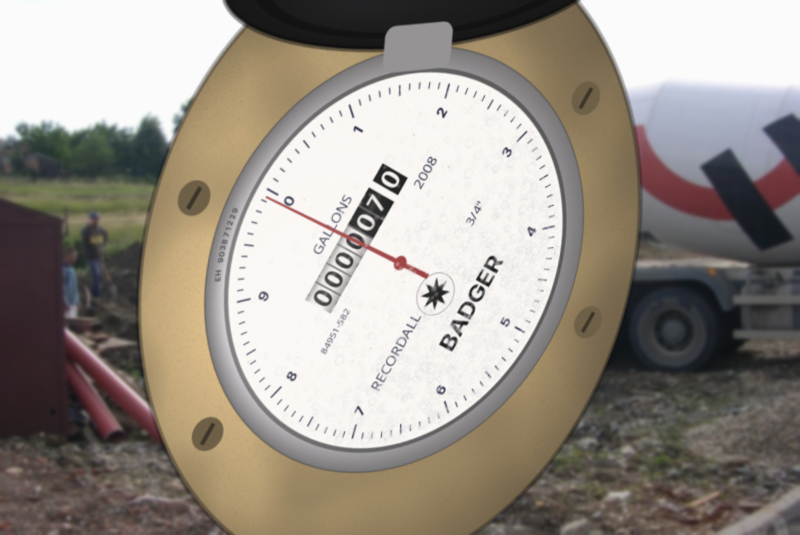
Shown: 69.9
